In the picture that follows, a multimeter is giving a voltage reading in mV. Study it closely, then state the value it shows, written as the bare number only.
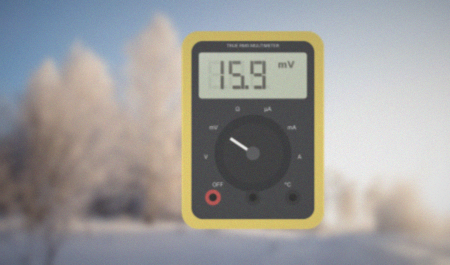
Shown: 15.9
